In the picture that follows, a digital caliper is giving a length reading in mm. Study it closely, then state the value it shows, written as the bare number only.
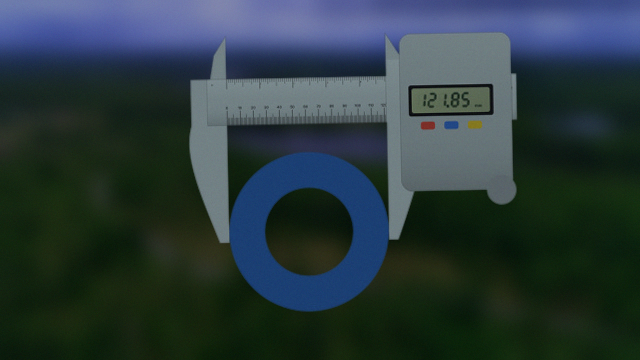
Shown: 121.85
